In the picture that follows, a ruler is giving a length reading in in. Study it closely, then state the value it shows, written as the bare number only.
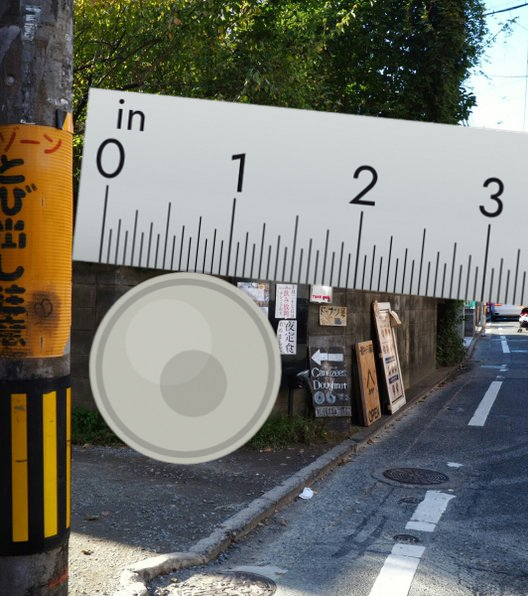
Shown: 1.5
